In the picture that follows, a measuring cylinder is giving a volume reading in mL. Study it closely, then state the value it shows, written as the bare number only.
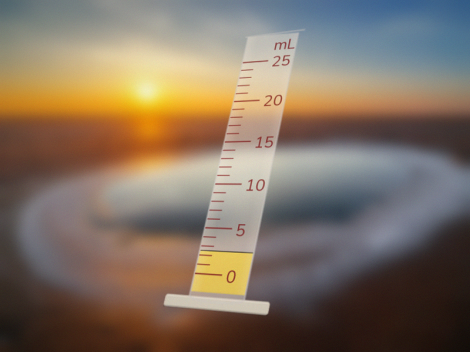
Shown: 2.5
